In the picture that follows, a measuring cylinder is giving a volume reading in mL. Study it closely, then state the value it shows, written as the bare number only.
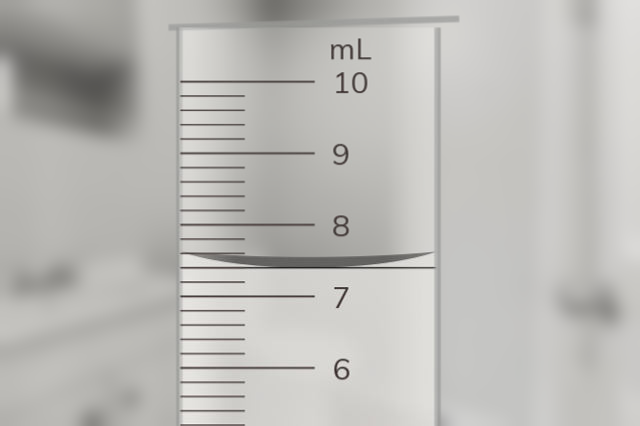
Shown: 7.4
